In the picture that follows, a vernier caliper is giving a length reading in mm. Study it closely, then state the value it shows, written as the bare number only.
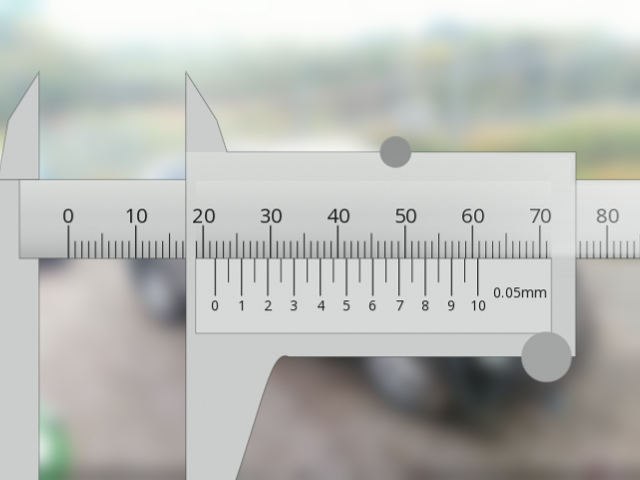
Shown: 21.8
